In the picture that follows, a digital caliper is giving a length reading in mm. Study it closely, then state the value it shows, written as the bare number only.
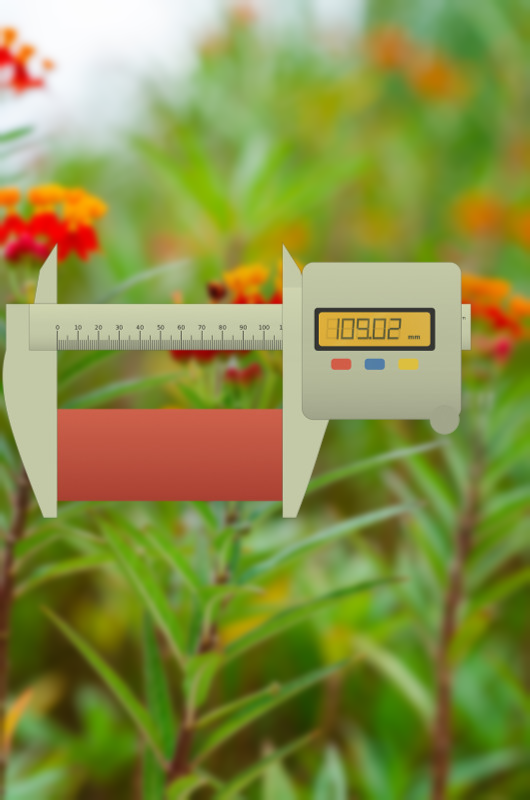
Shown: 109.02
